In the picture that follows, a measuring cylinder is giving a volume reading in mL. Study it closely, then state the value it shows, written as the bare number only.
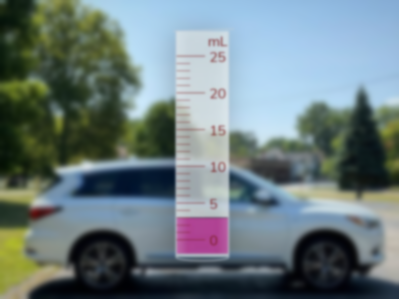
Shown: 3
